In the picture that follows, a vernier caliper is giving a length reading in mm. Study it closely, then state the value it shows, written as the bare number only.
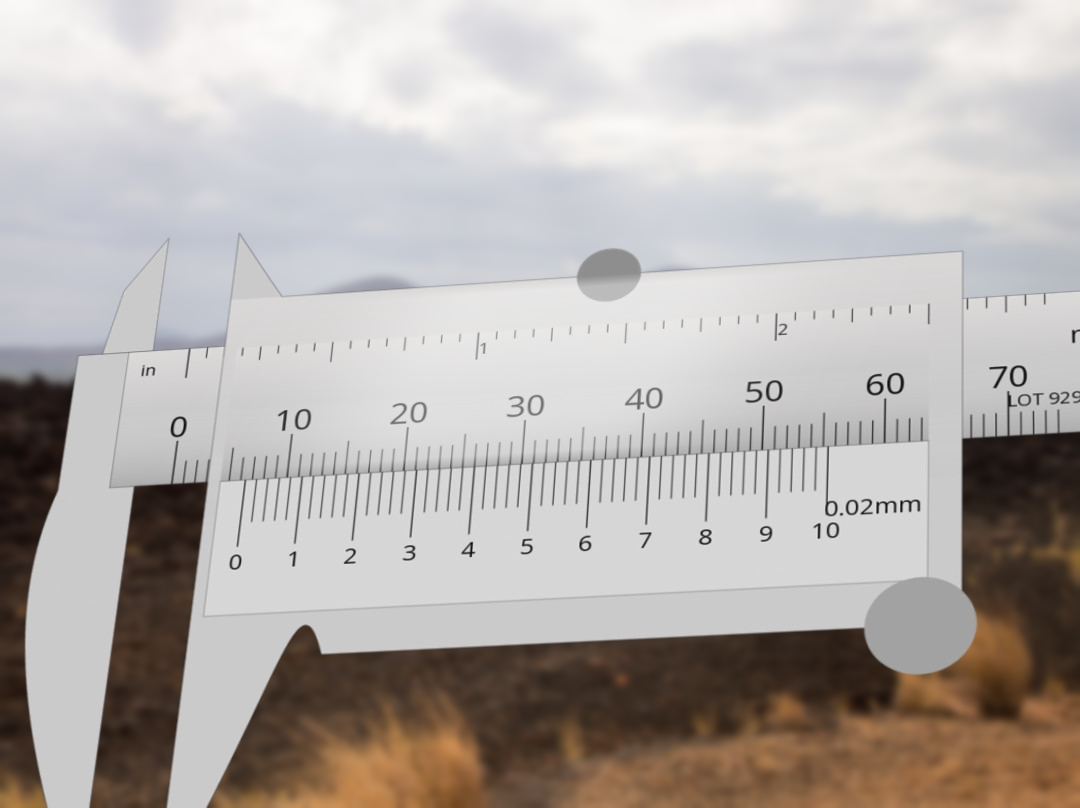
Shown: 6.4
